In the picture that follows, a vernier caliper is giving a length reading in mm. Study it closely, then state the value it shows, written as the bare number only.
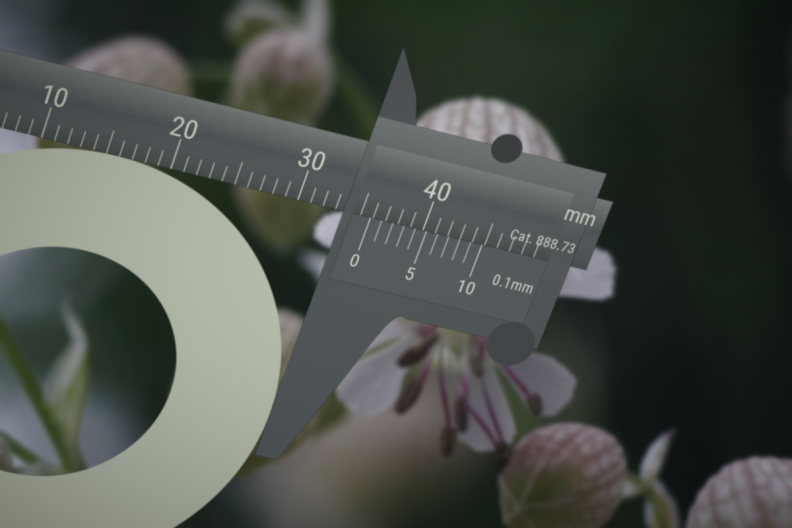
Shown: 35.8
